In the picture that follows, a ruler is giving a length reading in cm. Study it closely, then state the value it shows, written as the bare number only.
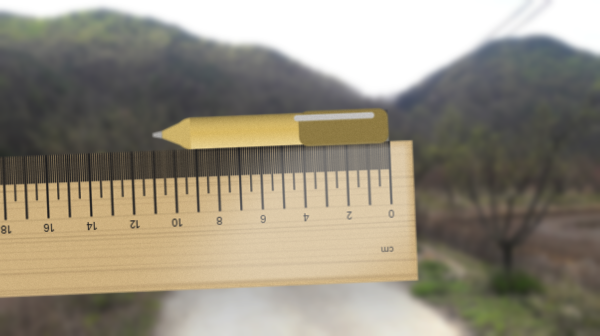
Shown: 11
